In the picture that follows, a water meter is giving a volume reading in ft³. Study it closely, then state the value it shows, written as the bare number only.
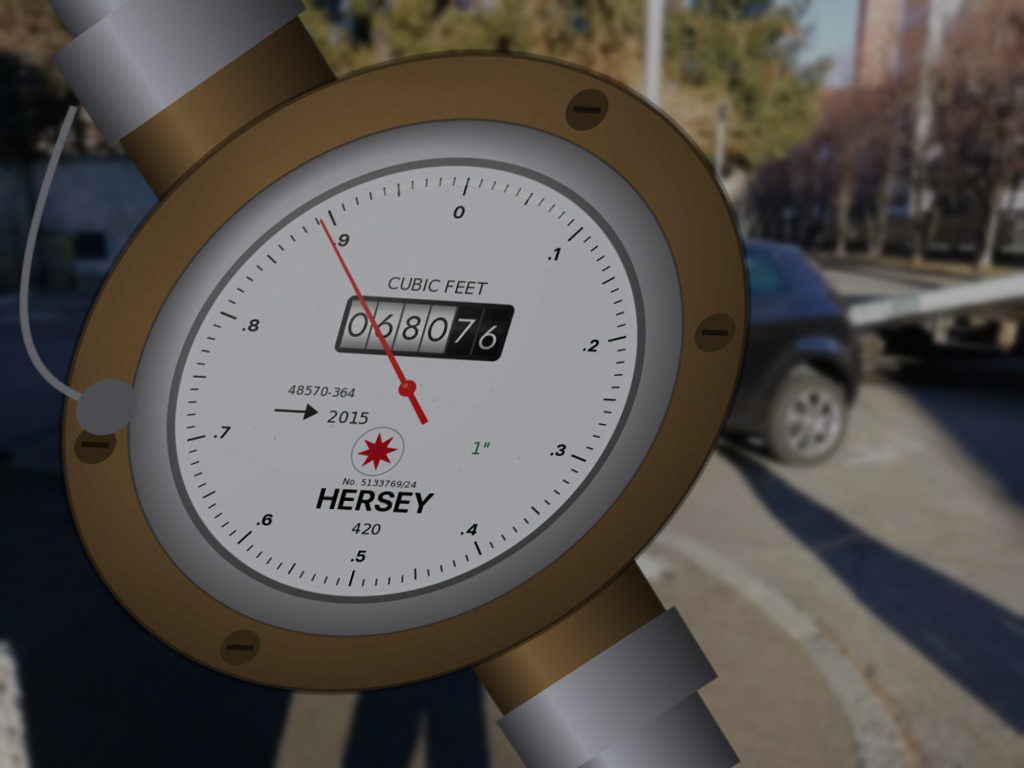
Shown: 68075.89
